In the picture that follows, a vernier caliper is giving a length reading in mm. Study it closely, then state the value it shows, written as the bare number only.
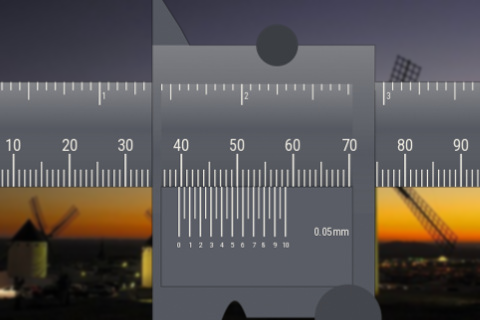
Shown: 39.6
